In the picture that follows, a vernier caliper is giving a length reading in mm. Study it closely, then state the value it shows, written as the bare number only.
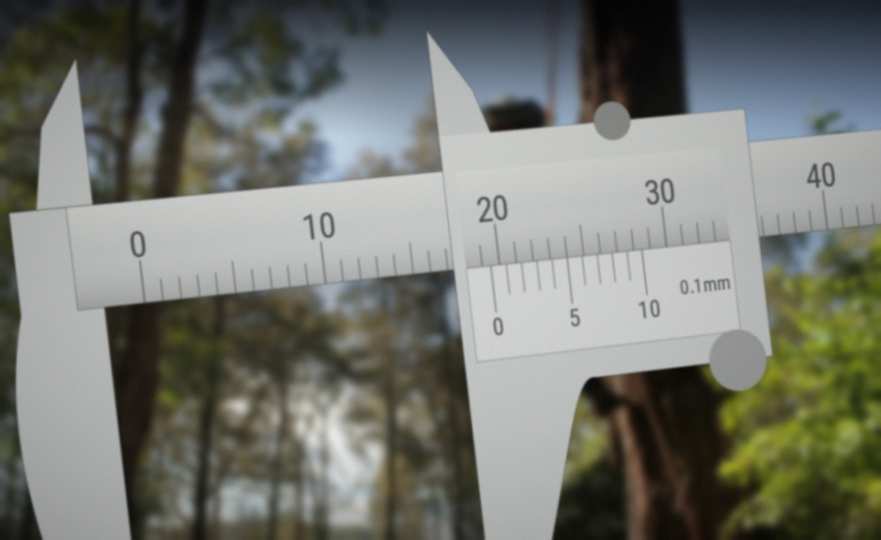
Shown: 19.5
